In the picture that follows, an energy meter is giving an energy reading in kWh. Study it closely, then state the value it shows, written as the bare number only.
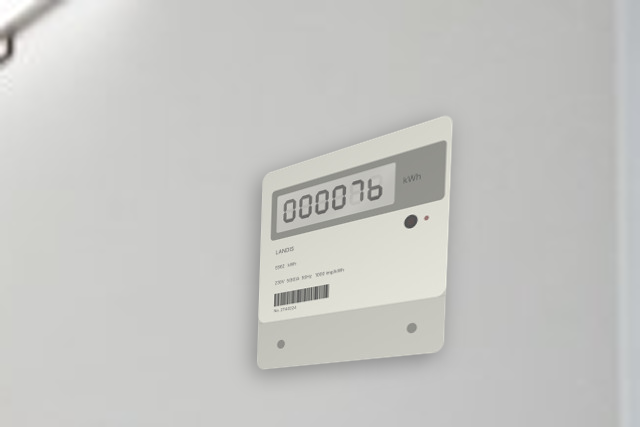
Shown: 76
